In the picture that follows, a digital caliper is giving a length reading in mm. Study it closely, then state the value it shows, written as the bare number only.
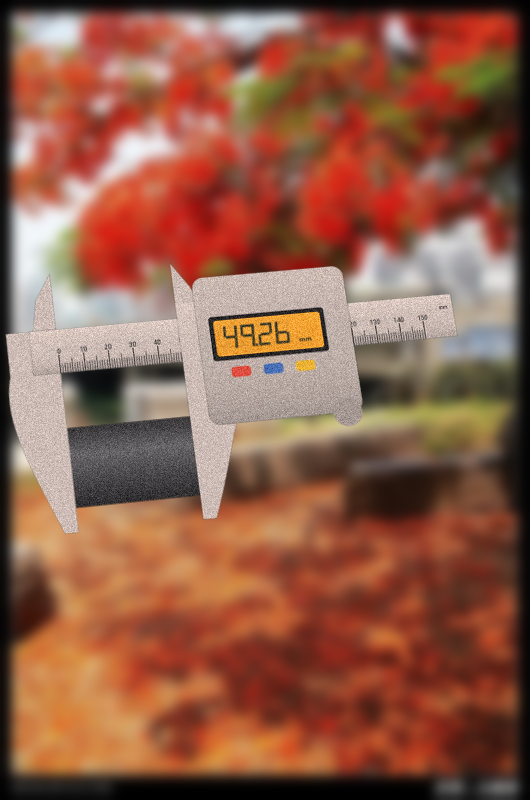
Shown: 49.26
